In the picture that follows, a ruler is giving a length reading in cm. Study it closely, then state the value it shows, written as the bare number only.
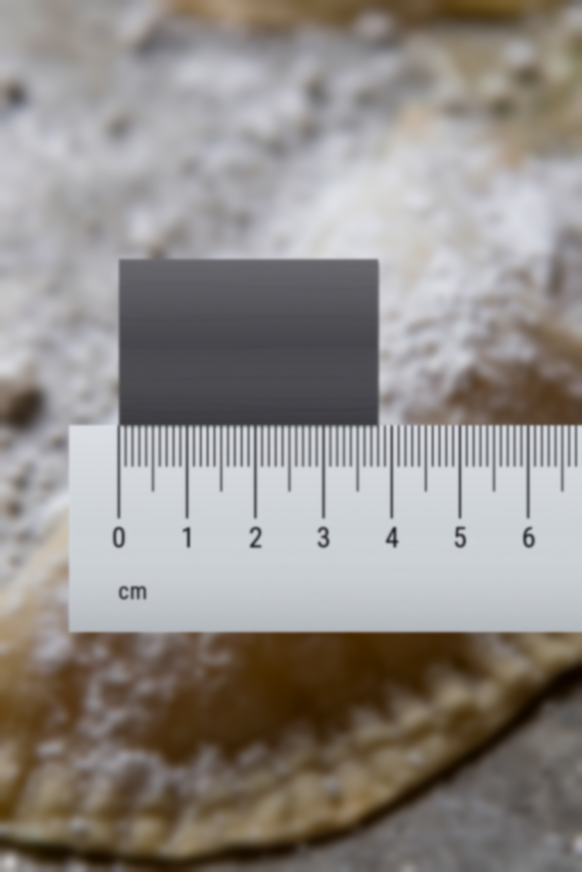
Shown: 3.8
